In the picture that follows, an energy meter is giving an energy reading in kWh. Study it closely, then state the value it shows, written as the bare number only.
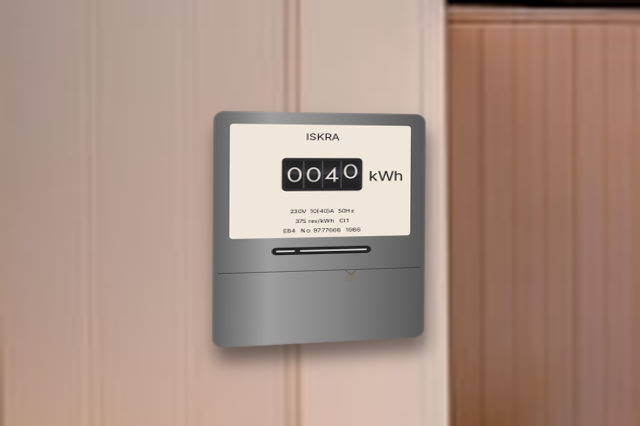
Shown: 40
